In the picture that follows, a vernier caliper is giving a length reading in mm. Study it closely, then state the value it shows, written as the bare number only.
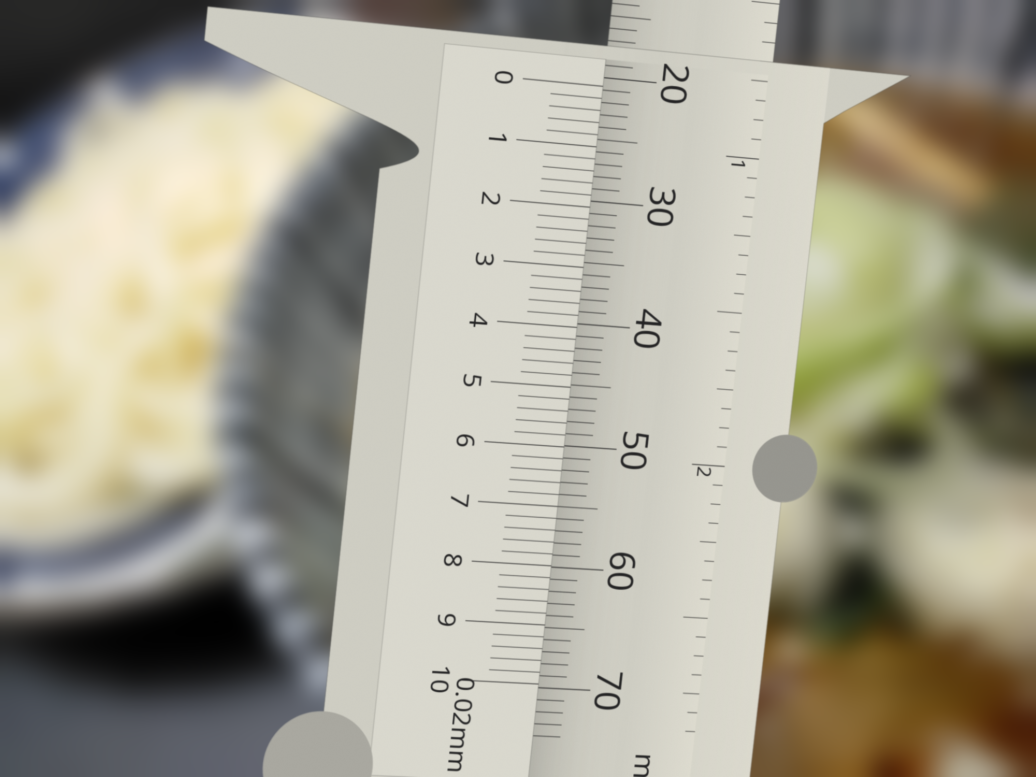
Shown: 20.7
